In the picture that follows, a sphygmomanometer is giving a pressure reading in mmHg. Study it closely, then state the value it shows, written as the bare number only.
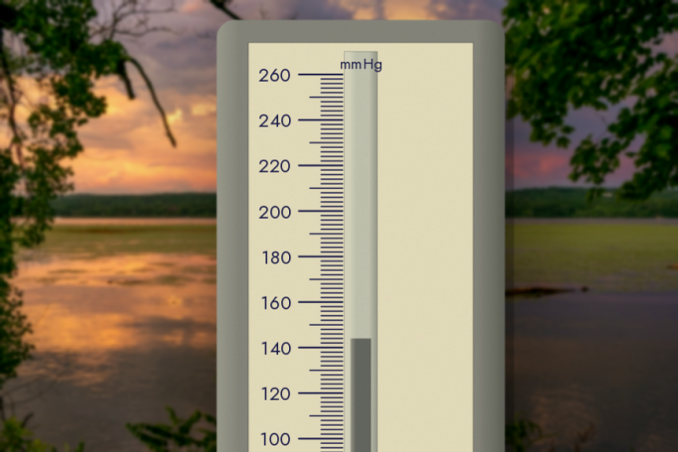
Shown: 144
